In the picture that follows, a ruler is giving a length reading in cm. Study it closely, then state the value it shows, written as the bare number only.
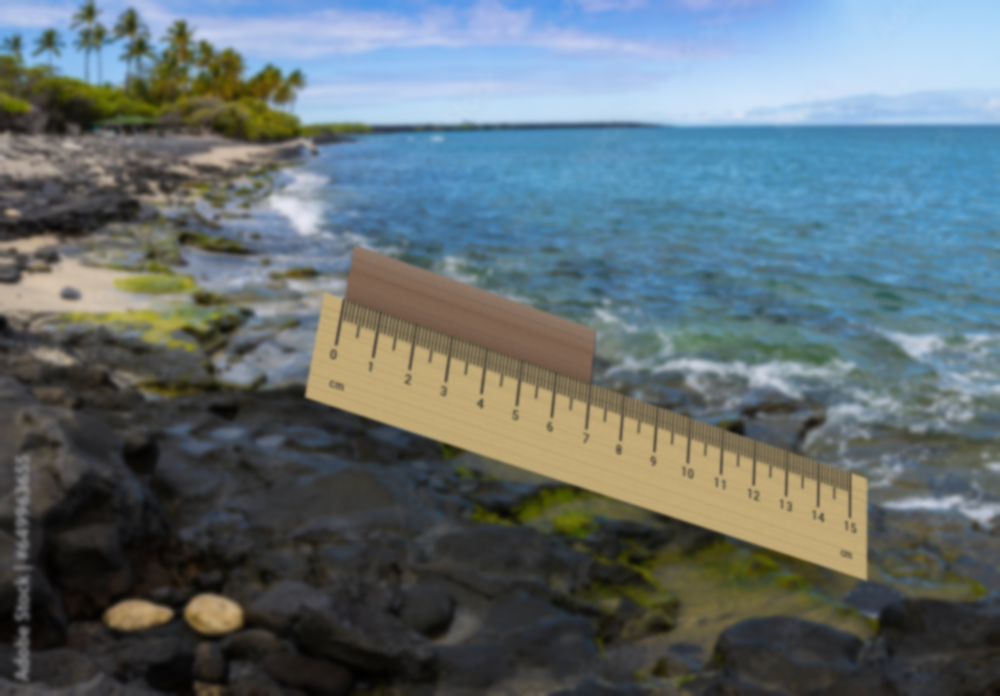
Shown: 7
